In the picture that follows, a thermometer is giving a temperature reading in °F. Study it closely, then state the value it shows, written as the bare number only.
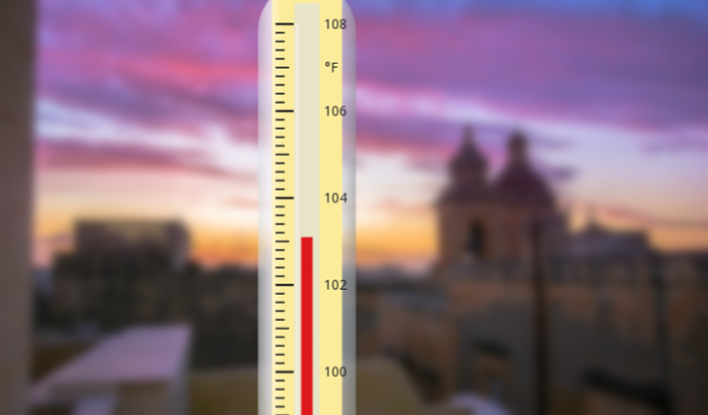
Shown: 103.1
